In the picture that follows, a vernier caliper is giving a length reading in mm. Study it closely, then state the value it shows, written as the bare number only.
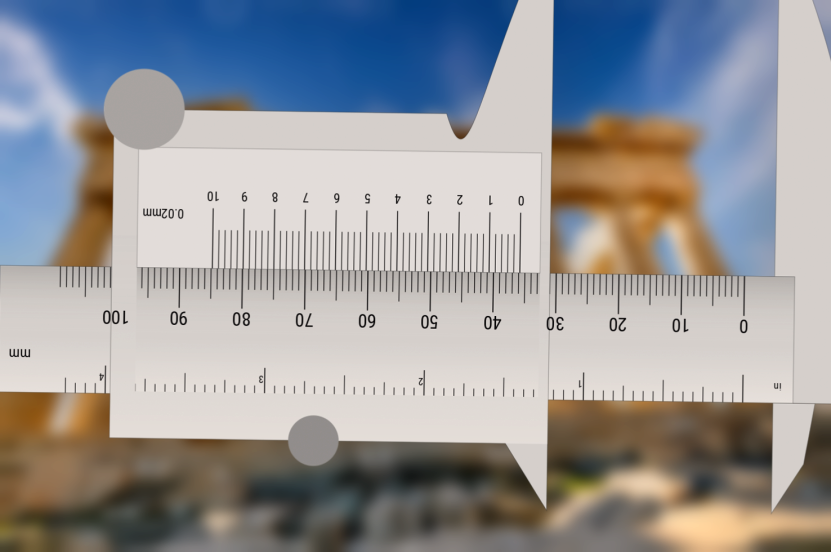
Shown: 35.8
